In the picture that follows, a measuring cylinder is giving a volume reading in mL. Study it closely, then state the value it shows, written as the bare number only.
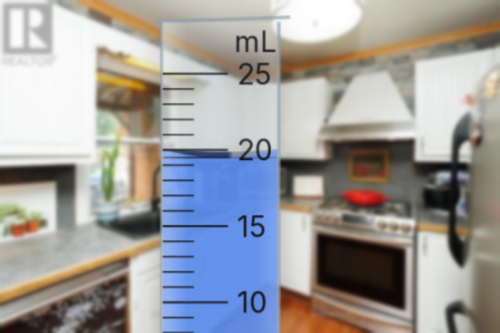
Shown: 19.5
